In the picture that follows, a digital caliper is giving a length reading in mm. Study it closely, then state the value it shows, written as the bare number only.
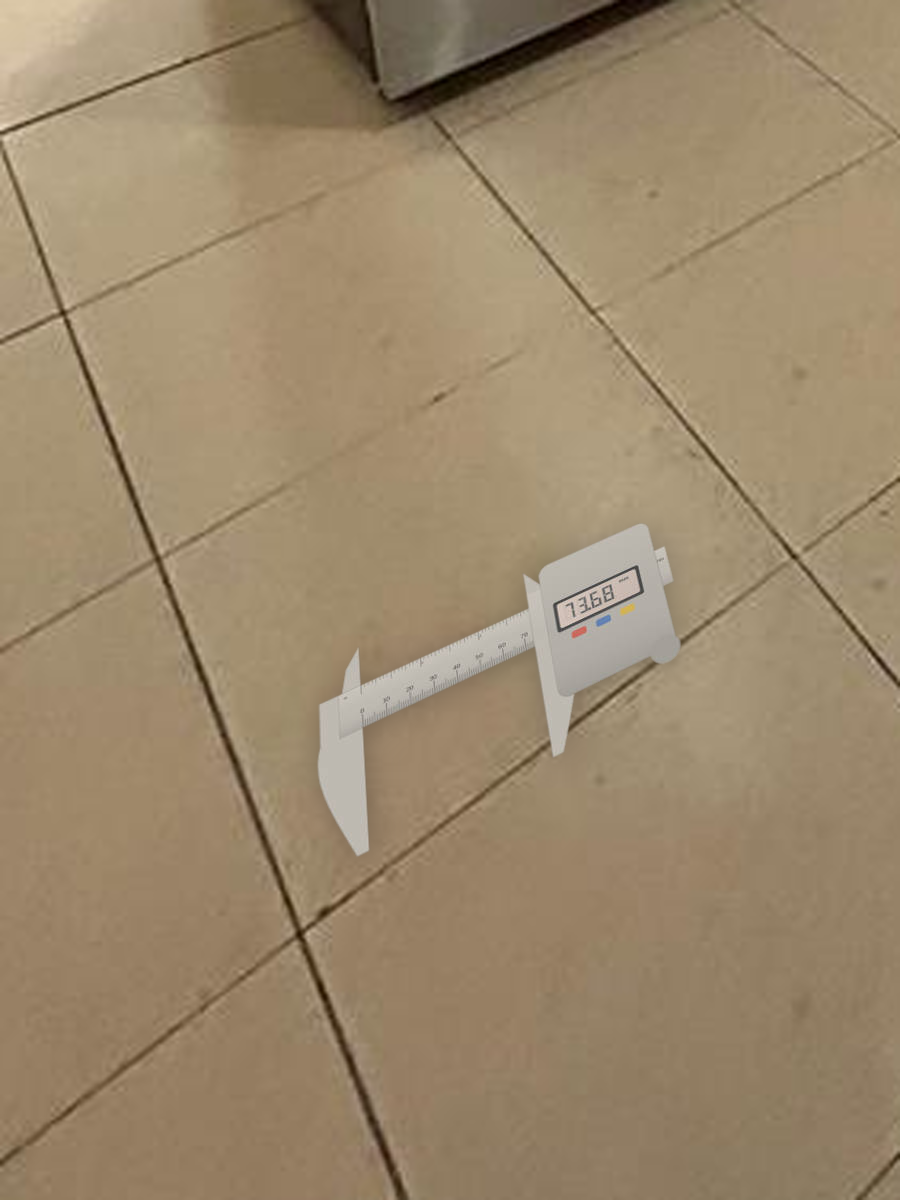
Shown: 73.68
